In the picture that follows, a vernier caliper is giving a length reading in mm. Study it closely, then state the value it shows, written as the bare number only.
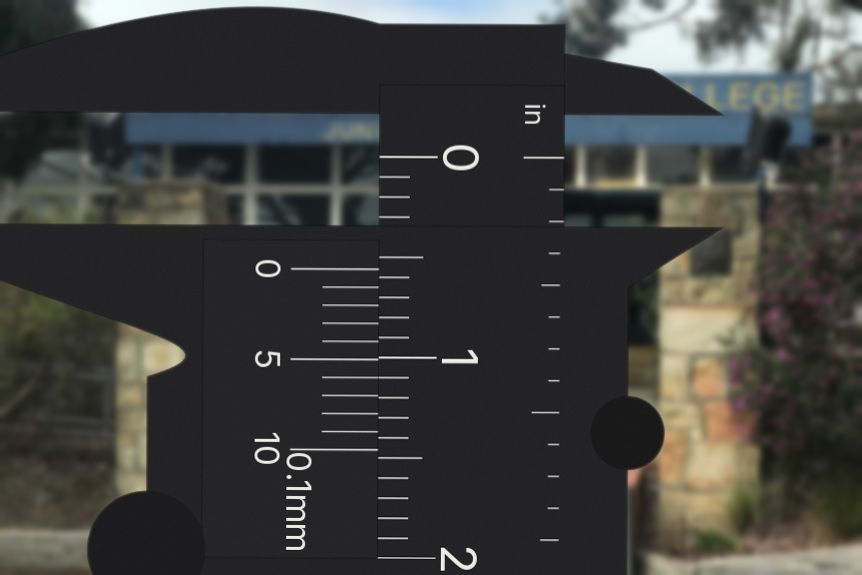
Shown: 5.6
